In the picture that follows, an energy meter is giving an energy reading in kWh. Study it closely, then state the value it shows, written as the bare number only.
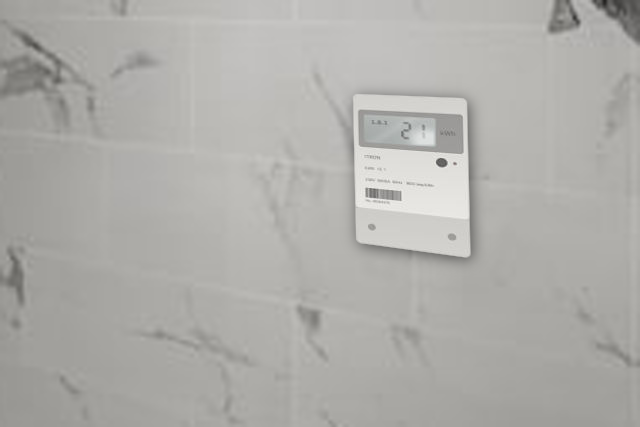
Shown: 21
